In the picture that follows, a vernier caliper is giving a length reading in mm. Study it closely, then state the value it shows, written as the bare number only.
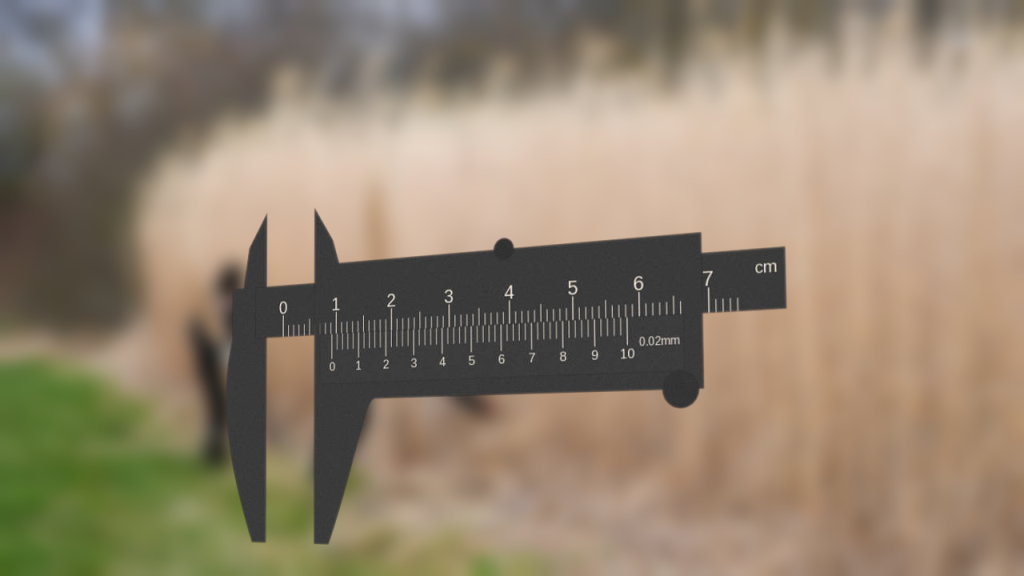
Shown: 9.2
